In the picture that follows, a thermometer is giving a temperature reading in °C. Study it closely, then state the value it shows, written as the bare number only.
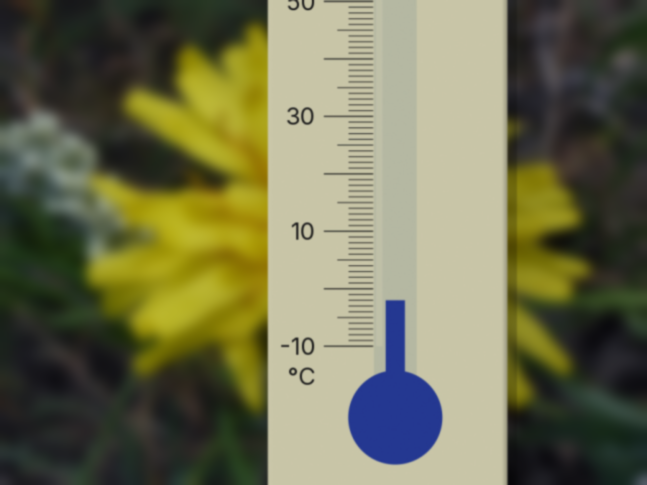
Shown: -2
